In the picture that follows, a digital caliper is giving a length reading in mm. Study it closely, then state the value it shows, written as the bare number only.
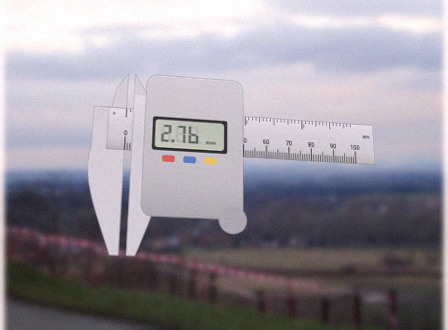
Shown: 2.76
